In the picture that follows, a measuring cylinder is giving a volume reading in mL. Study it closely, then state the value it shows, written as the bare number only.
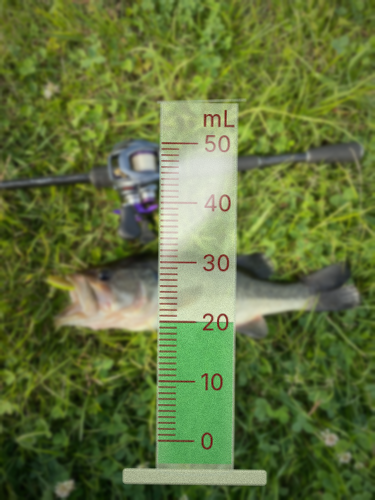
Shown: 20
